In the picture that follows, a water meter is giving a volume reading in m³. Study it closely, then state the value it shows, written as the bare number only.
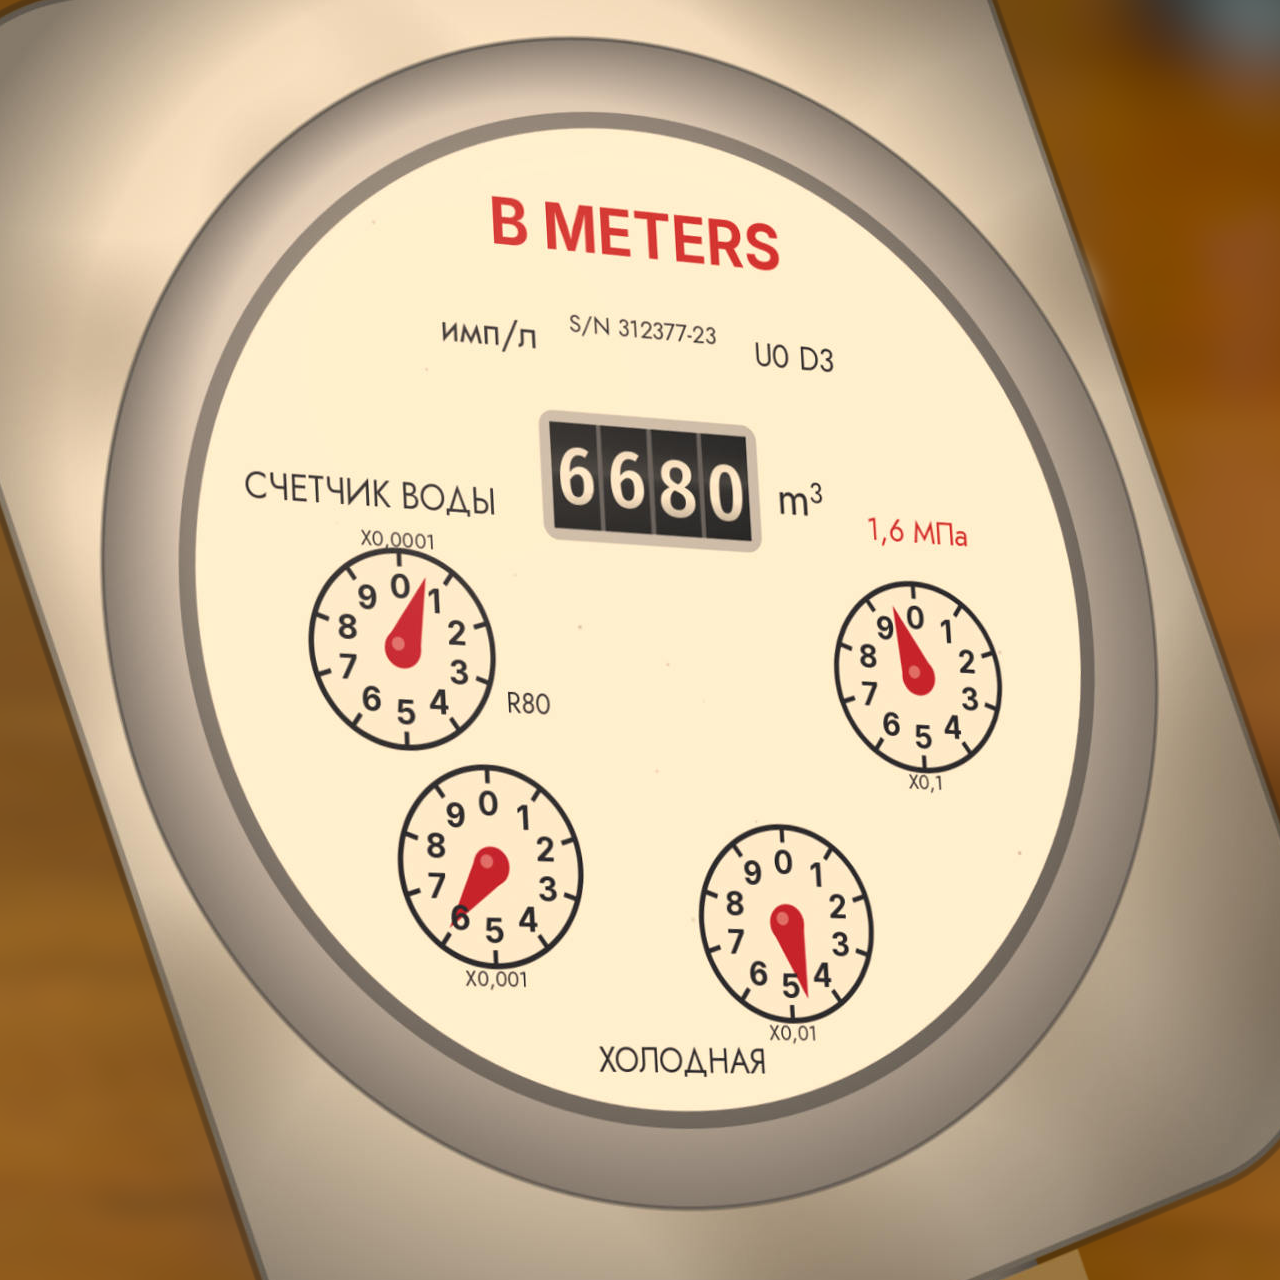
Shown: 6679.9460
